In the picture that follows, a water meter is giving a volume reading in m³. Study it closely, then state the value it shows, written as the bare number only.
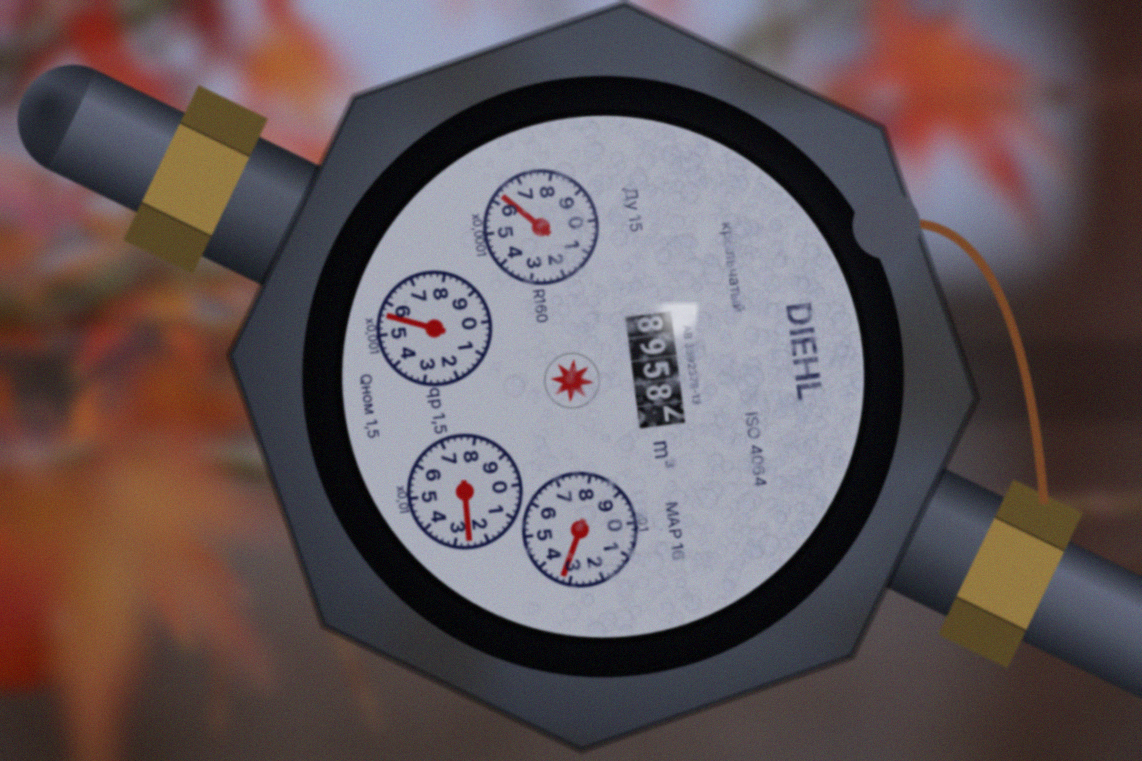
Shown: 89582.3256
